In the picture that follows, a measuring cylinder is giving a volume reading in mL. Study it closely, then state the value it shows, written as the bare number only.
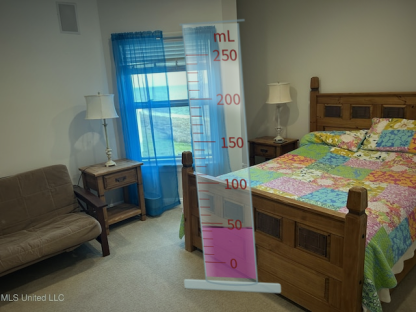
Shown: 45
